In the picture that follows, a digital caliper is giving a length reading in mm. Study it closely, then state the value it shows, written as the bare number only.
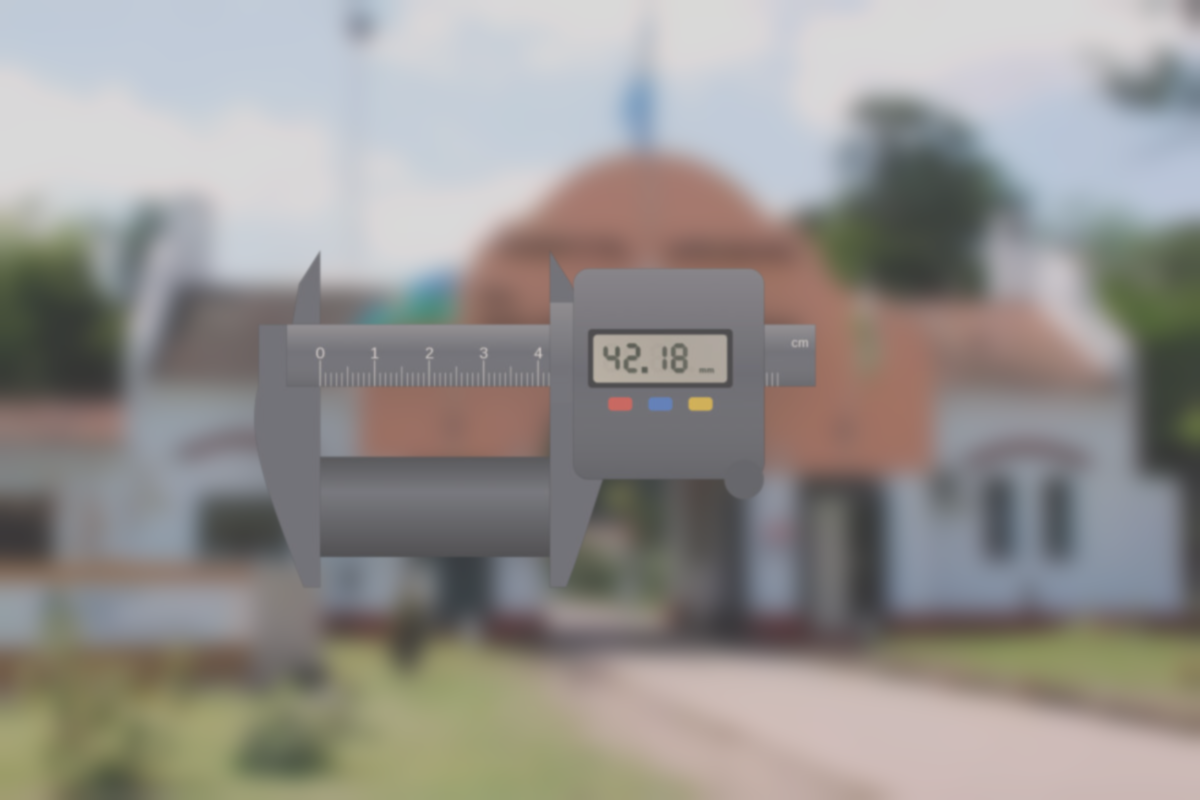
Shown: 42.18
